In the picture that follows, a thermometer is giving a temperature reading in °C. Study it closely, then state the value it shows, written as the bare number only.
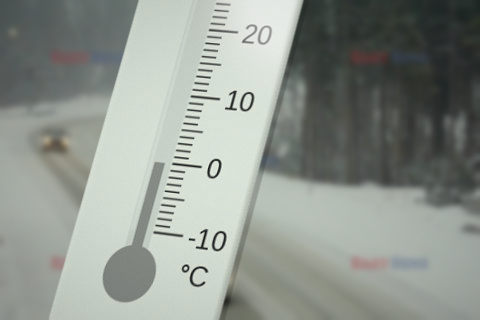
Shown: 0
